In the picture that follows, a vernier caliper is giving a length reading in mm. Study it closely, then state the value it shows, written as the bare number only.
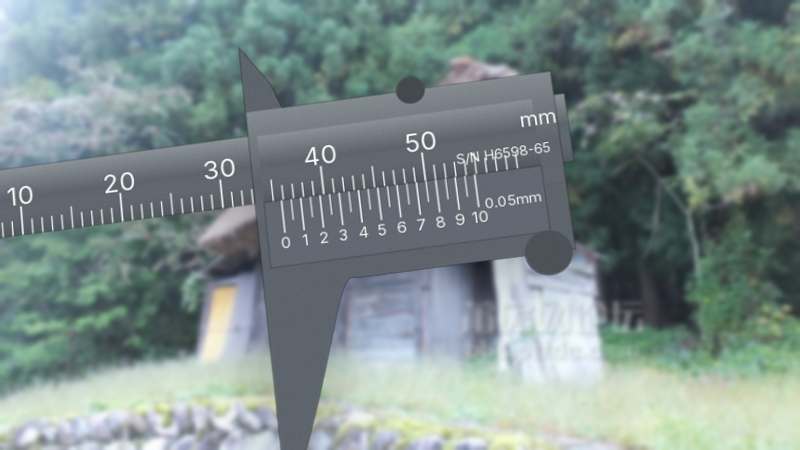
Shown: 35.8
